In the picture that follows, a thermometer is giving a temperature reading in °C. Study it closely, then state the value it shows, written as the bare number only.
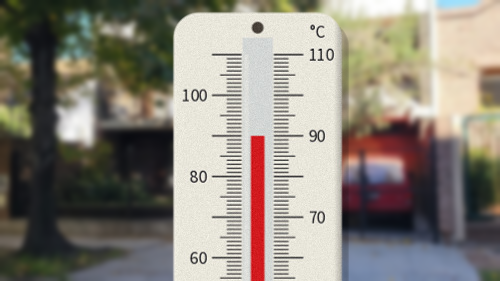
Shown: 90
